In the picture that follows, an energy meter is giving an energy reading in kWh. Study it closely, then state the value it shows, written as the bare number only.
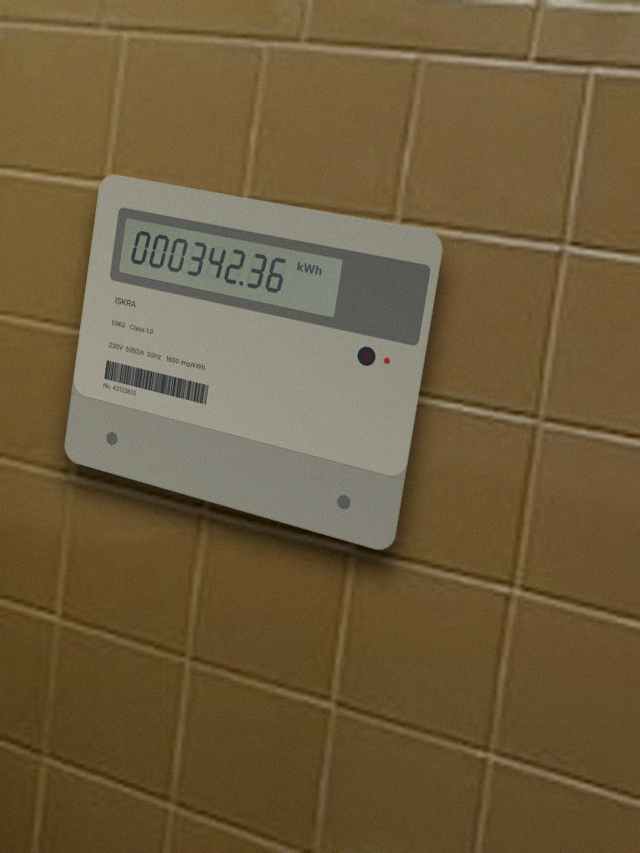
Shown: 342.36
